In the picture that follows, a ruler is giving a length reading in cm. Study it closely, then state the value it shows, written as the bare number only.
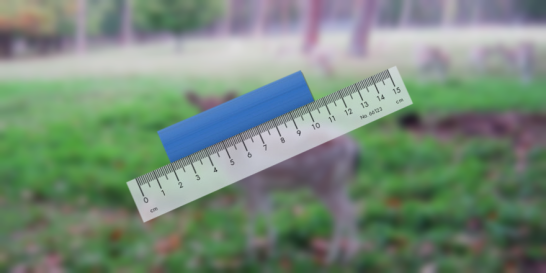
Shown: 8.5
